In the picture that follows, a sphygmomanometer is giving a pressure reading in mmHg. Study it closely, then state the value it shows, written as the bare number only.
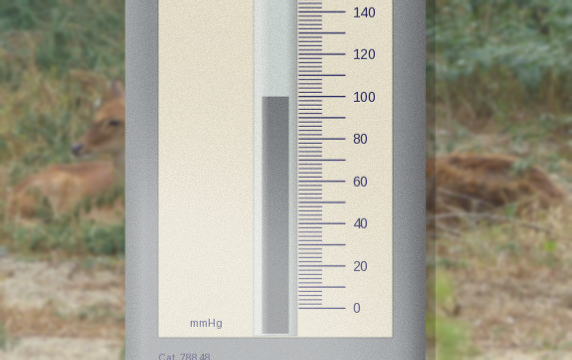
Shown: 100
